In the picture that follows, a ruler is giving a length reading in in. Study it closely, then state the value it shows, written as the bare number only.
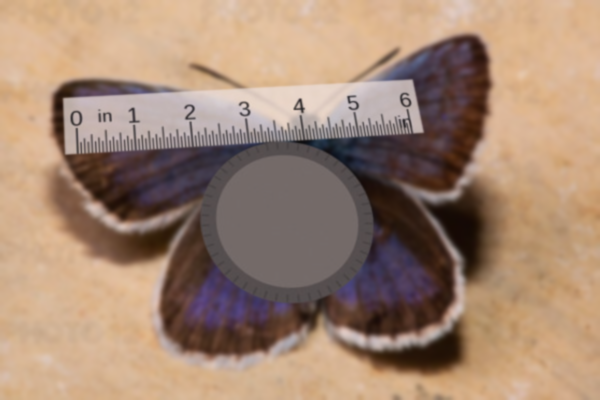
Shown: 3
